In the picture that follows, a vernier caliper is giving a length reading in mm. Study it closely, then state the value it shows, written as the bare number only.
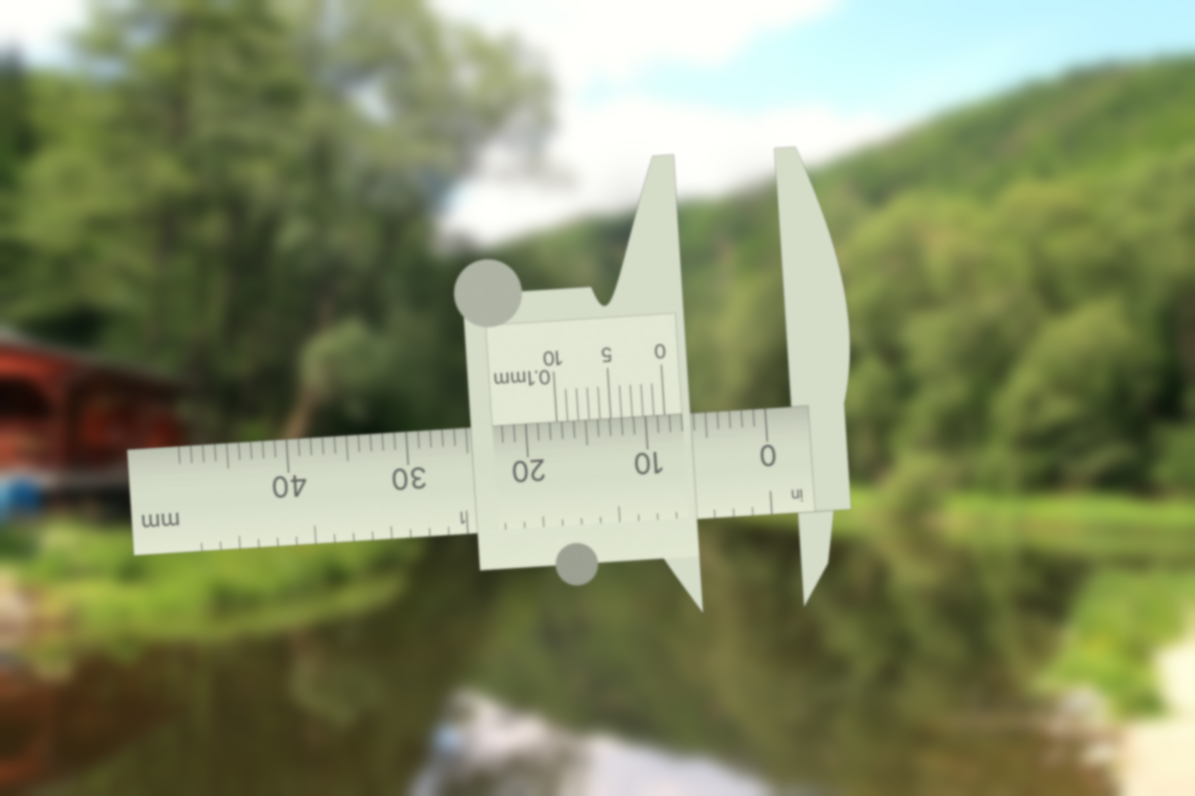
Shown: 8.4
